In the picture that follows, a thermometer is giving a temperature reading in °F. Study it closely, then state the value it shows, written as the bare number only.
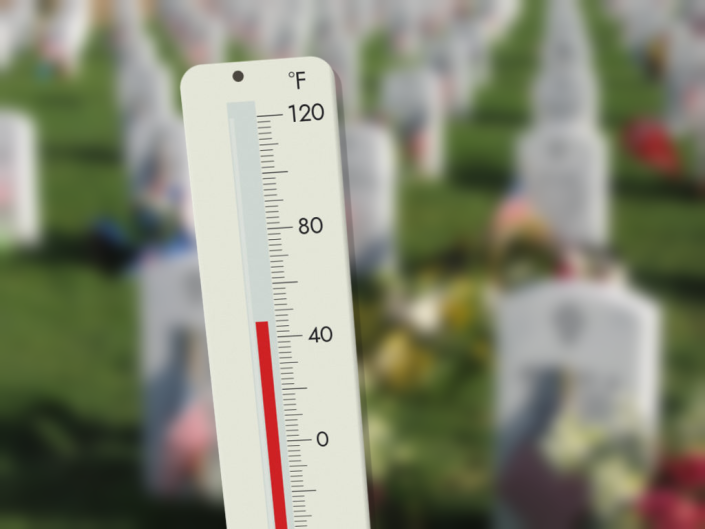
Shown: 46
